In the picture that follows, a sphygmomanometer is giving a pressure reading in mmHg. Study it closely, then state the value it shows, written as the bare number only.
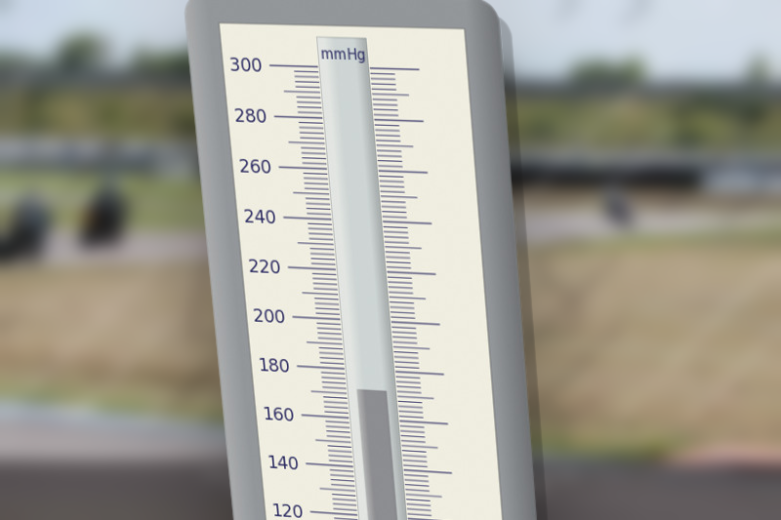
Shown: 172
